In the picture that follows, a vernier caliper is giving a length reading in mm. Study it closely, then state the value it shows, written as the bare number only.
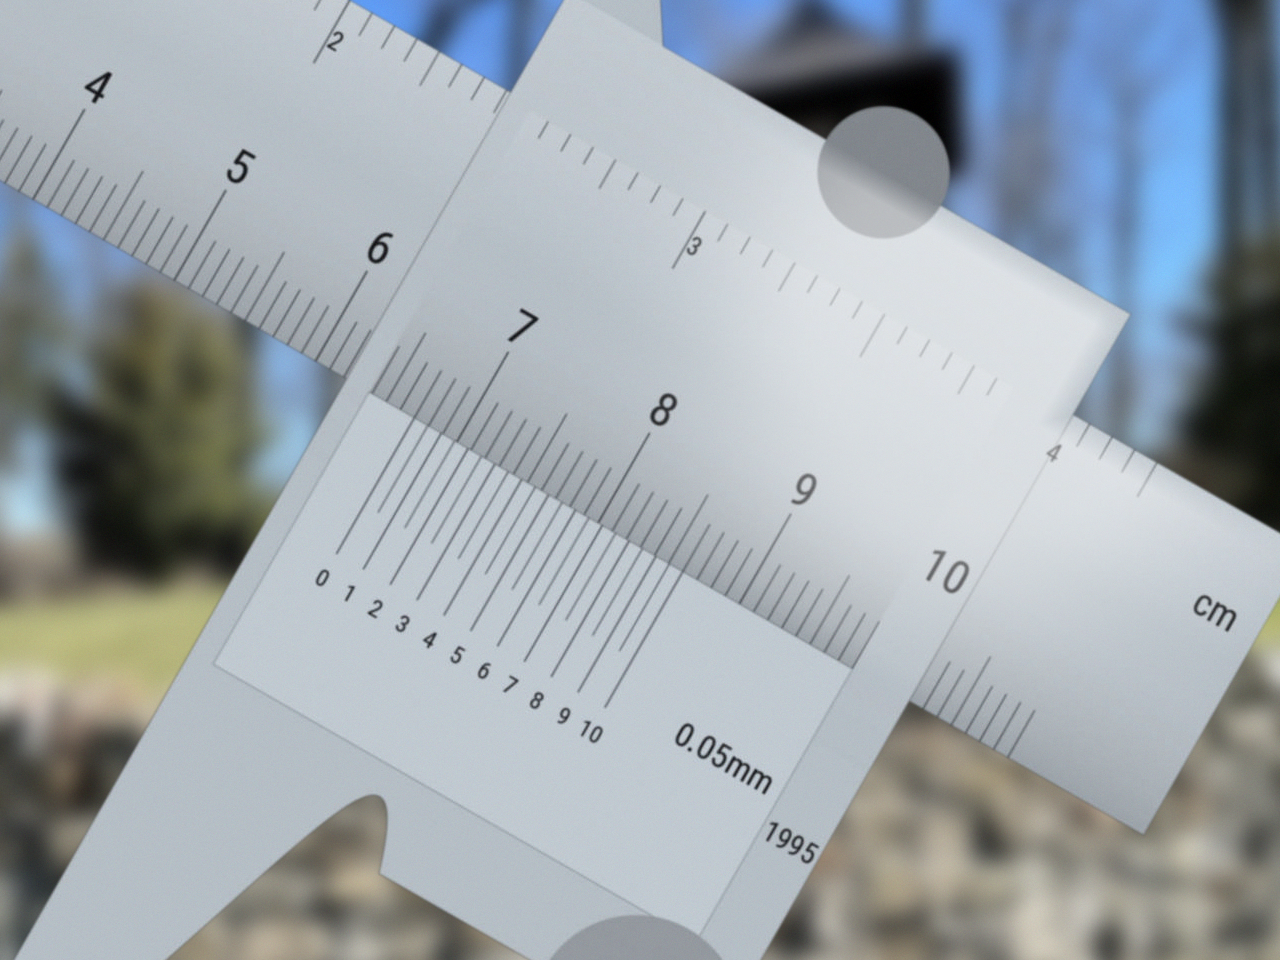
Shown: 67.0
